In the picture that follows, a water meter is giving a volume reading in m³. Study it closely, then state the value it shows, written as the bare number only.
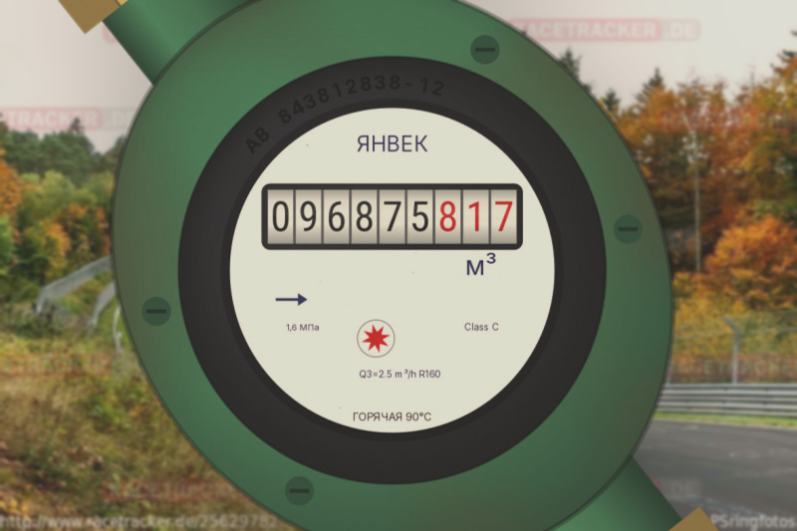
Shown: 96875.817
